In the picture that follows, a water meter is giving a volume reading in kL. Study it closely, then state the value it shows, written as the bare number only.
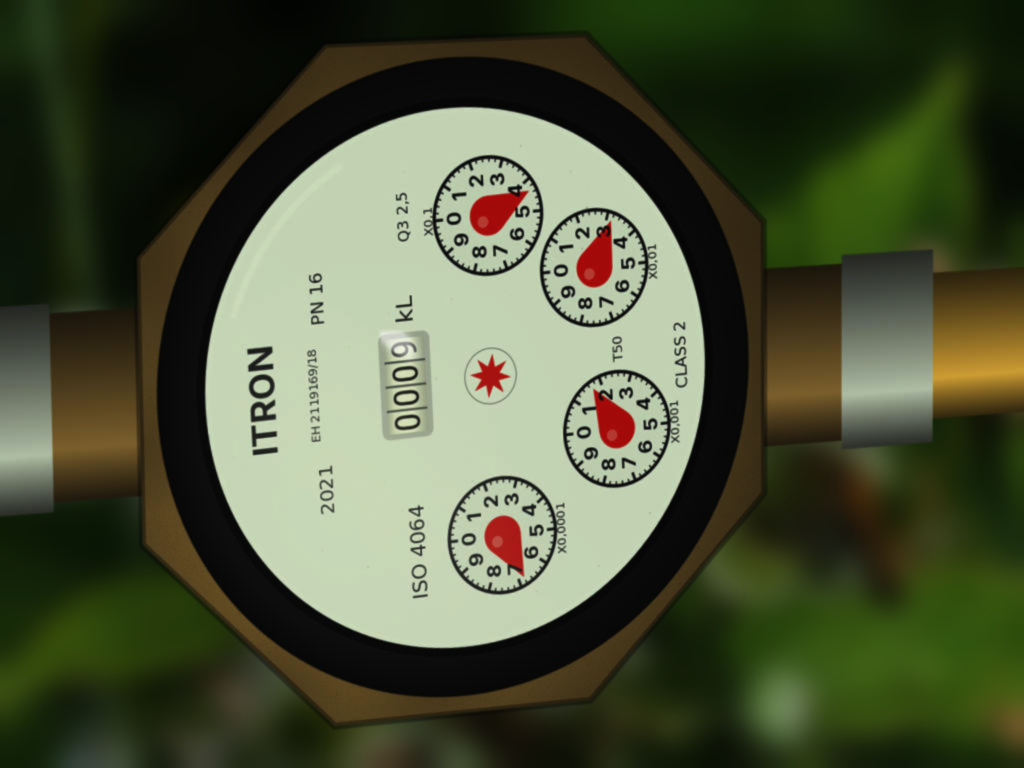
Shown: 9.4316
